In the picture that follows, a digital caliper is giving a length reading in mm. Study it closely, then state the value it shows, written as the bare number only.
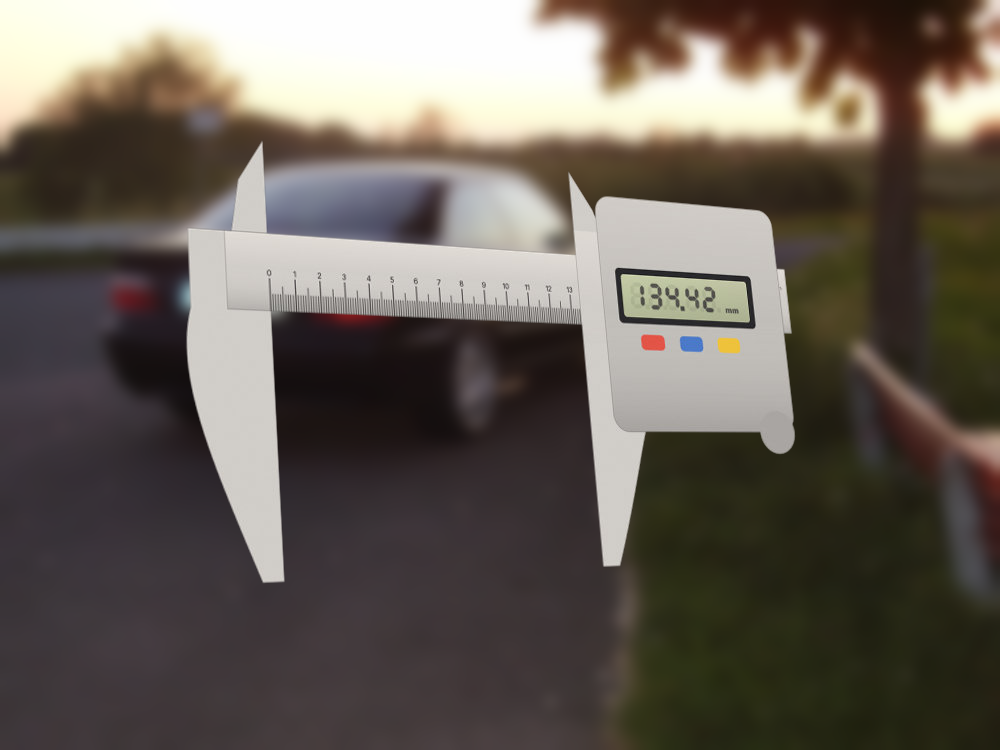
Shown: 134.42
